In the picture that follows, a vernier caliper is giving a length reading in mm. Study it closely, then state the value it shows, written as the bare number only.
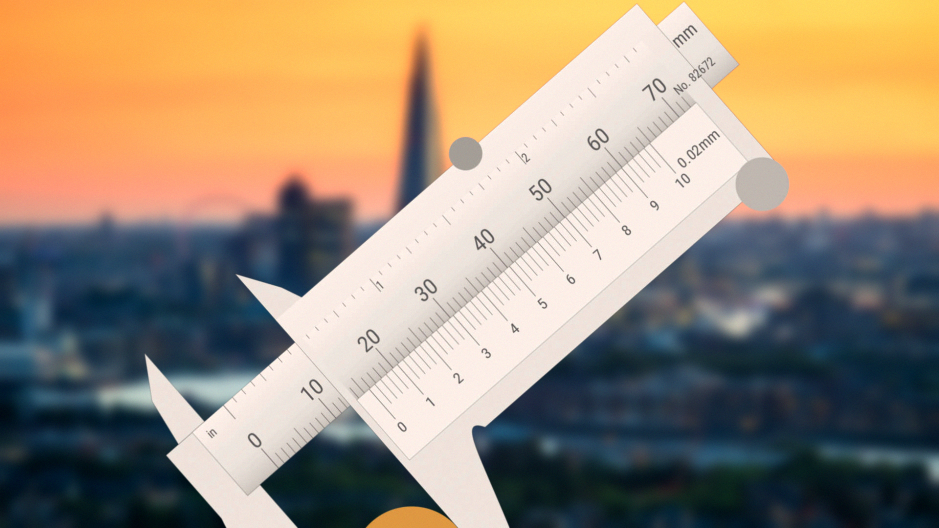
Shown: 15.8
